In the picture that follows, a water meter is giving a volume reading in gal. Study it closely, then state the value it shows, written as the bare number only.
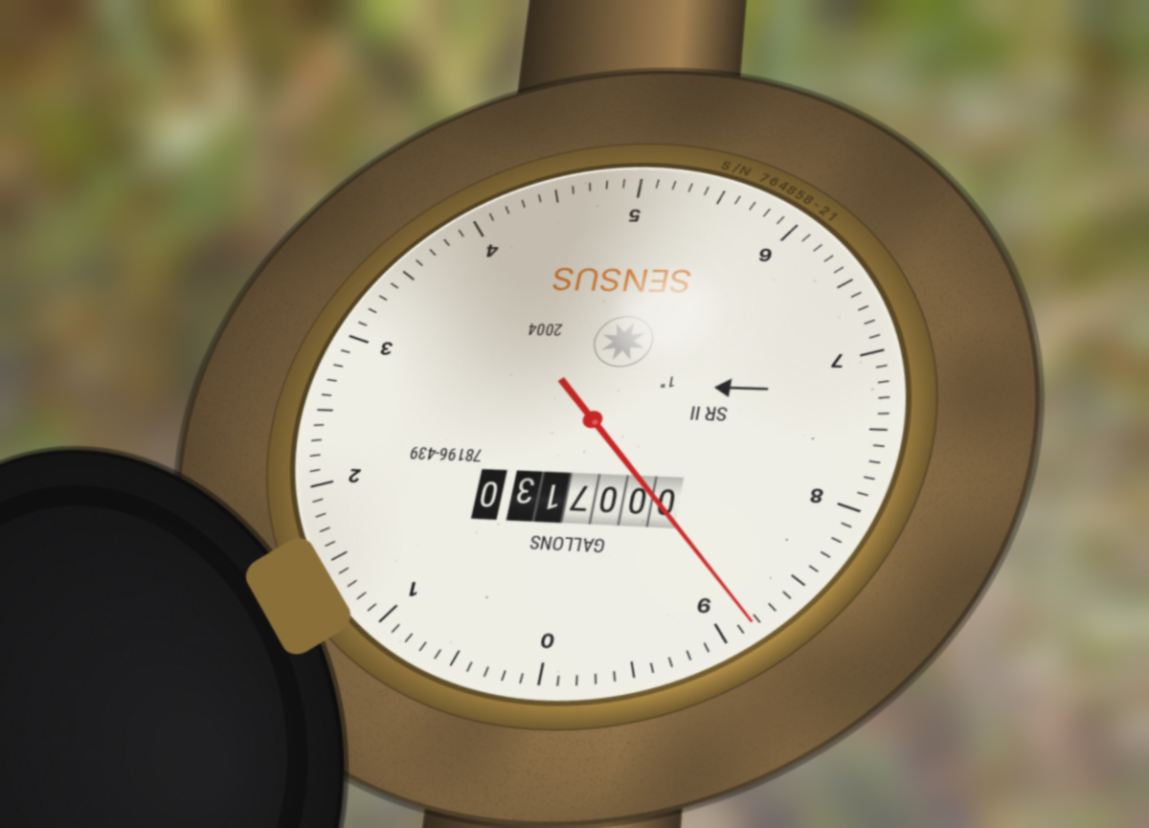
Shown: 7128.8
